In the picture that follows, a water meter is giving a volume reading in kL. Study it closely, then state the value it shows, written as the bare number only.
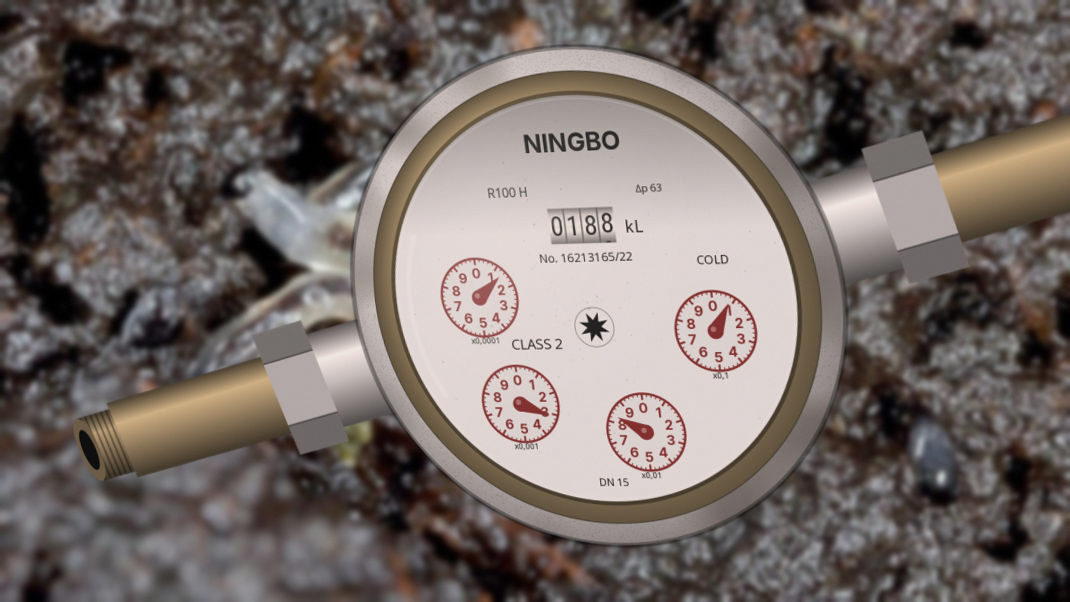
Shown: 188.0831
